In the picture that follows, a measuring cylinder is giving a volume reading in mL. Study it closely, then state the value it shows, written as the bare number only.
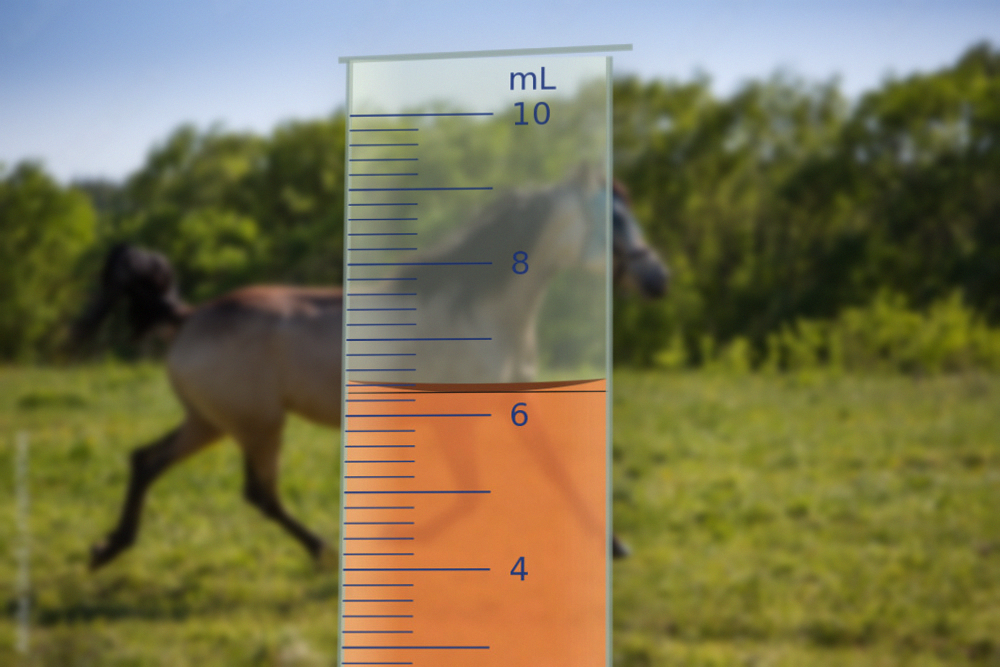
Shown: 6.3
